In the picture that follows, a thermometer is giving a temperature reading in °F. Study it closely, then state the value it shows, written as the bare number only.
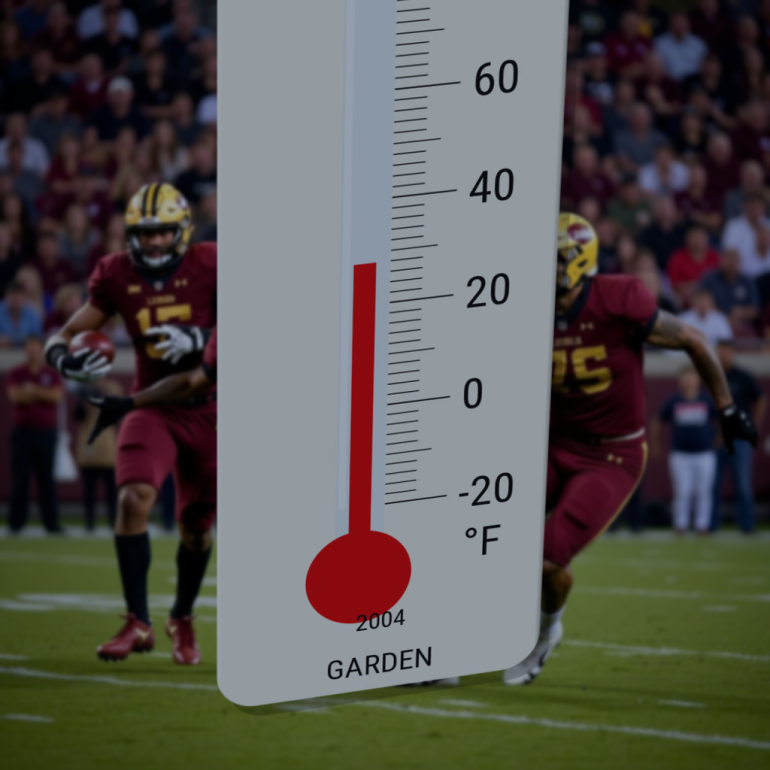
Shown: 28
